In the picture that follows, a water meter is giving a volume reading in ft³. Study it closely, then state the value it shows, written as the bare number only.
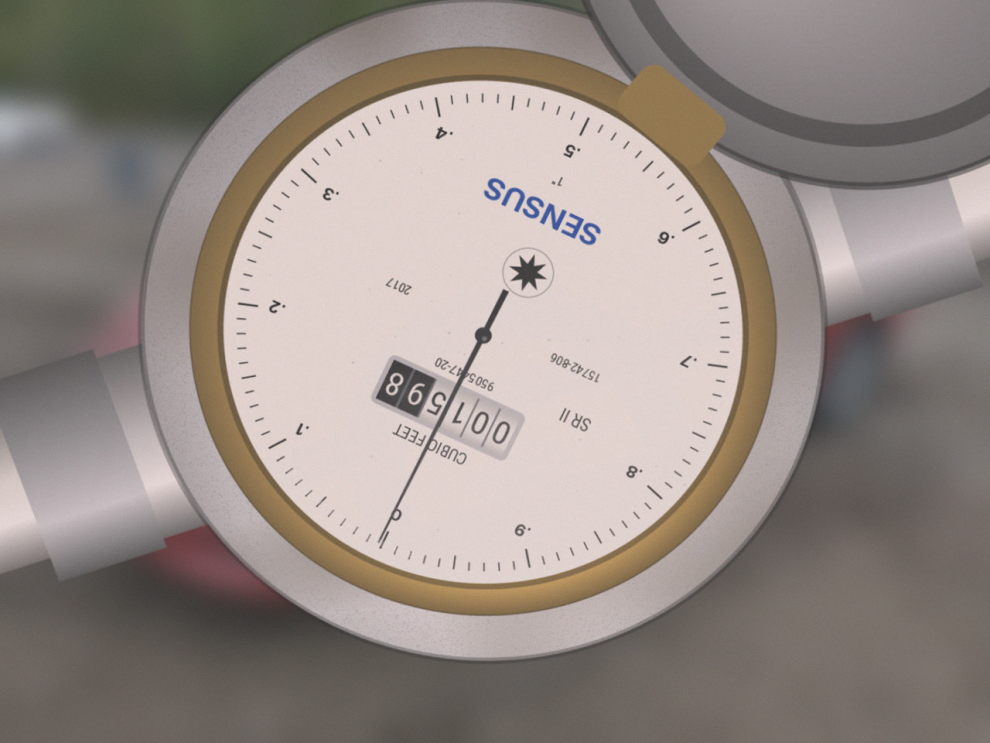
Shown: 1598.00
